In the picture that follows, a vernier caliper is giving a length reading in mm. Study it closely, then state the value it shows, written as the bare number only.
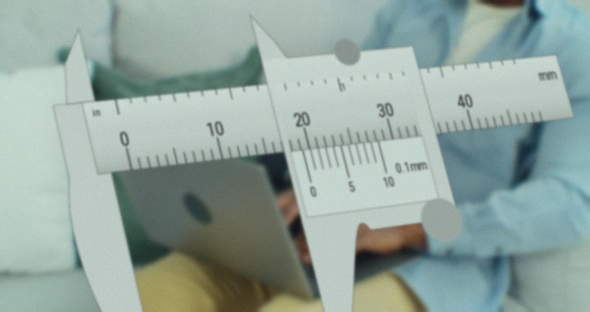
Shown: 19.2
